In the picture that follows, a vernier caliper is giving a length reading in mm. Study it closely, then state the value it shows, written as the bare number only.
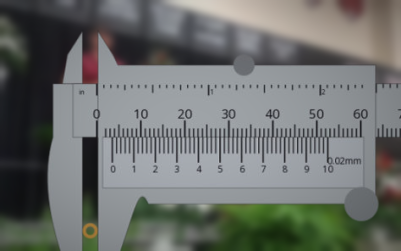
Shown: 3.5
